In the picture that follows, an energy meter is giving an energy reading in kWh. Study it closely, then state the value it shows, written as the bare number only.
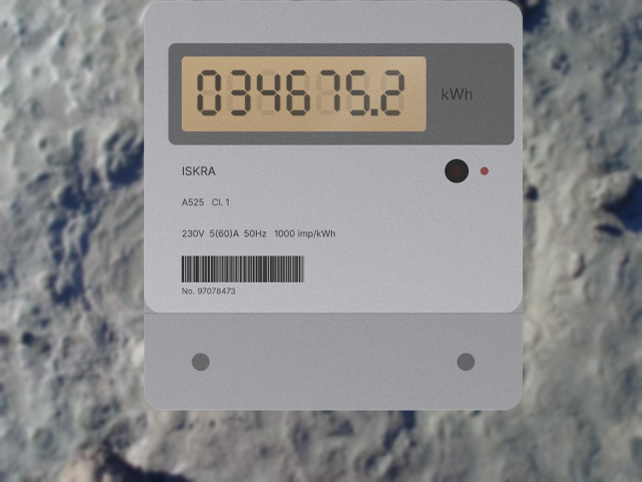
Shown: 34675.2
